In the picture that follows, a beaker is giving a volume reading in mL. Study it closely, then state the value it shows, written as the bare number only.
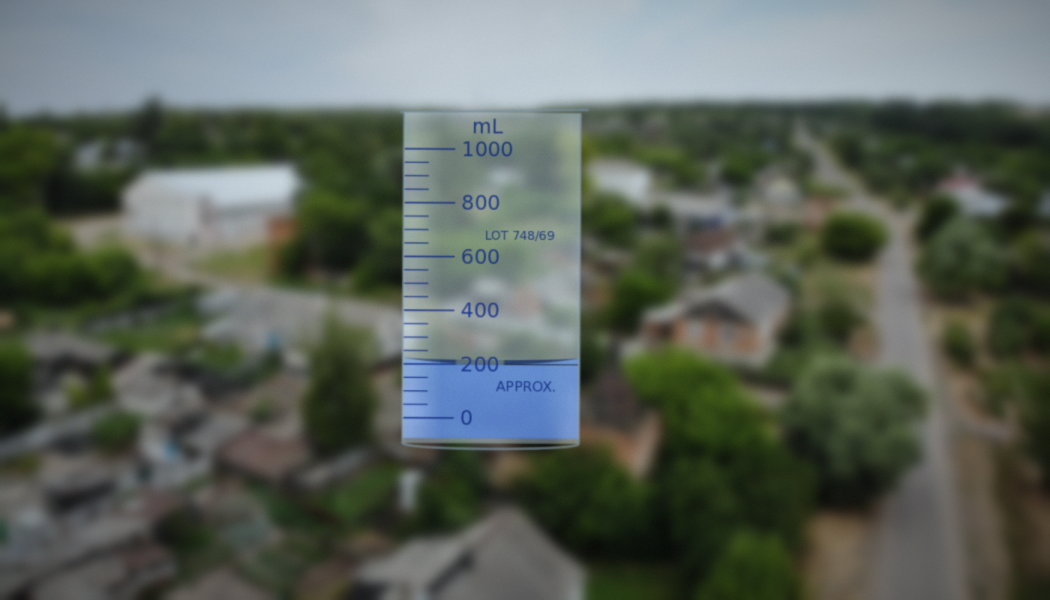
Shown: 200
